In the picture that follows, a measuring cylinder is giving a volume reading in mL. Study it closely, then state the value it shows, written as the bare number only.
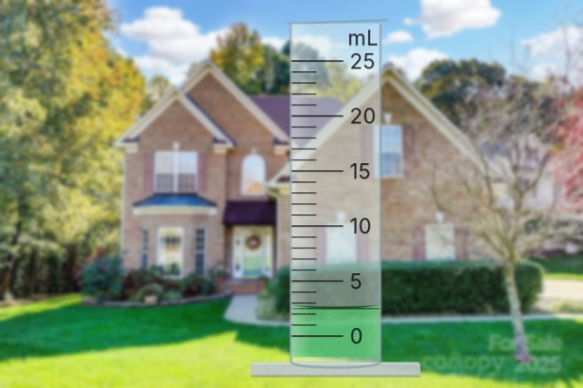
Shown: 2.5
